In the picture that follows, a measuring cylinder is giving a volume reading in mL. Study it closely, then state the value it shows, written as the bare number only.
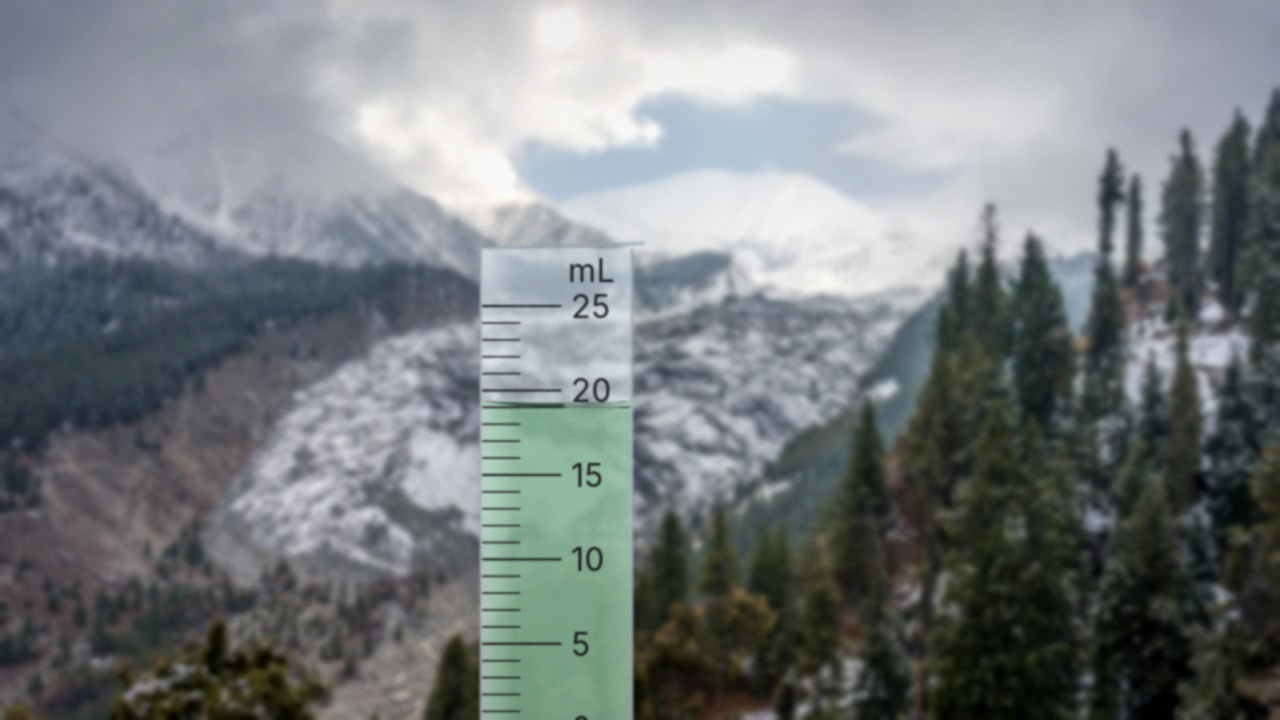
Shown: 19
